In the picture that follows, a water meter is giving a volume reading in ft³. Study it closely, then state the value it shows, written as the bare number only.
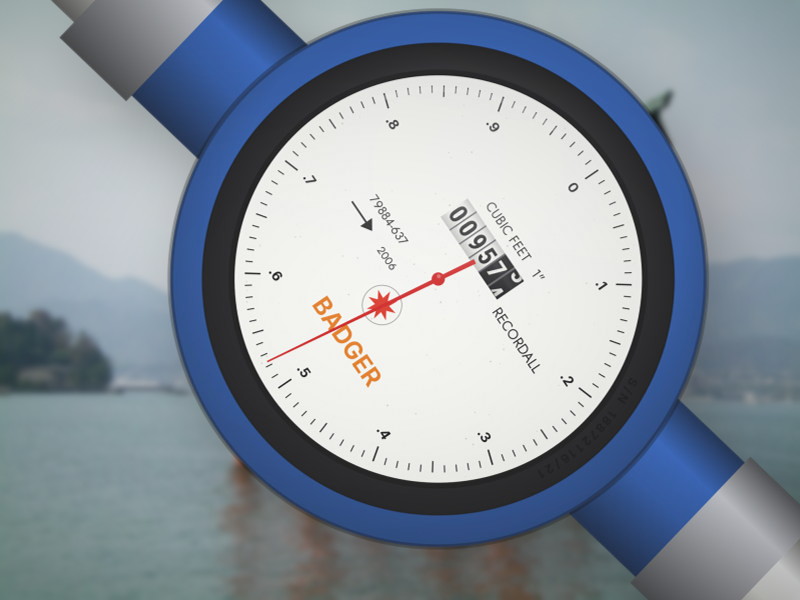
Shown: 9573.52
